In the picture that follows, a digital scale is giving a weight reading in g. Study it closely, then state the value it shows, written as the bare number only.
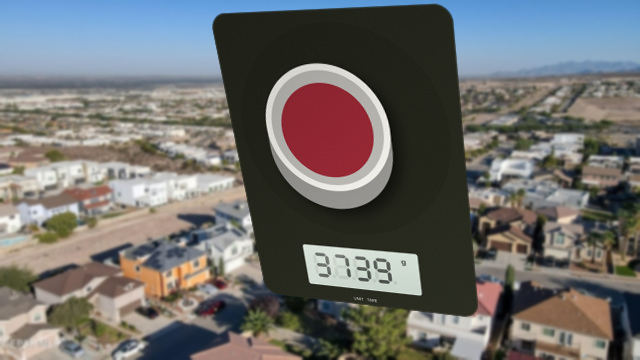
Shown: 3739
